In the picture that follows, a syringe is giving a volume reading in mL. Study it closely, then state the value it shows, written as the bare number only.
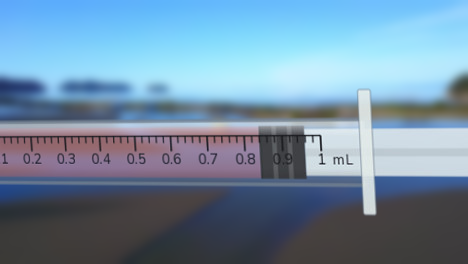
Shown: 0.84
